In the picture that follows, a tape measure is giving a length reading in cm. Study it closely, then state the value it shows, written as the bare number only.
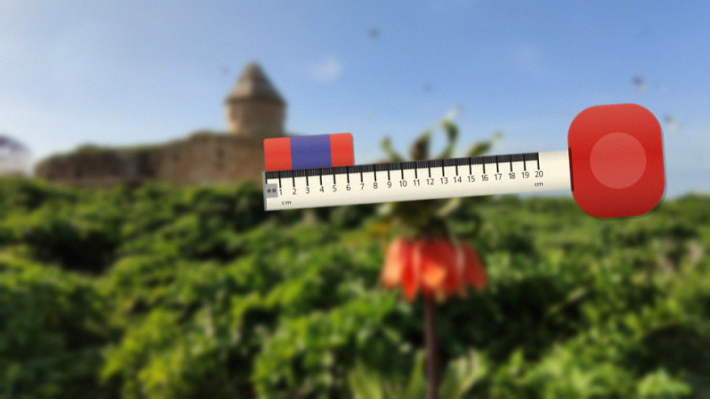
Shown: 6.5
